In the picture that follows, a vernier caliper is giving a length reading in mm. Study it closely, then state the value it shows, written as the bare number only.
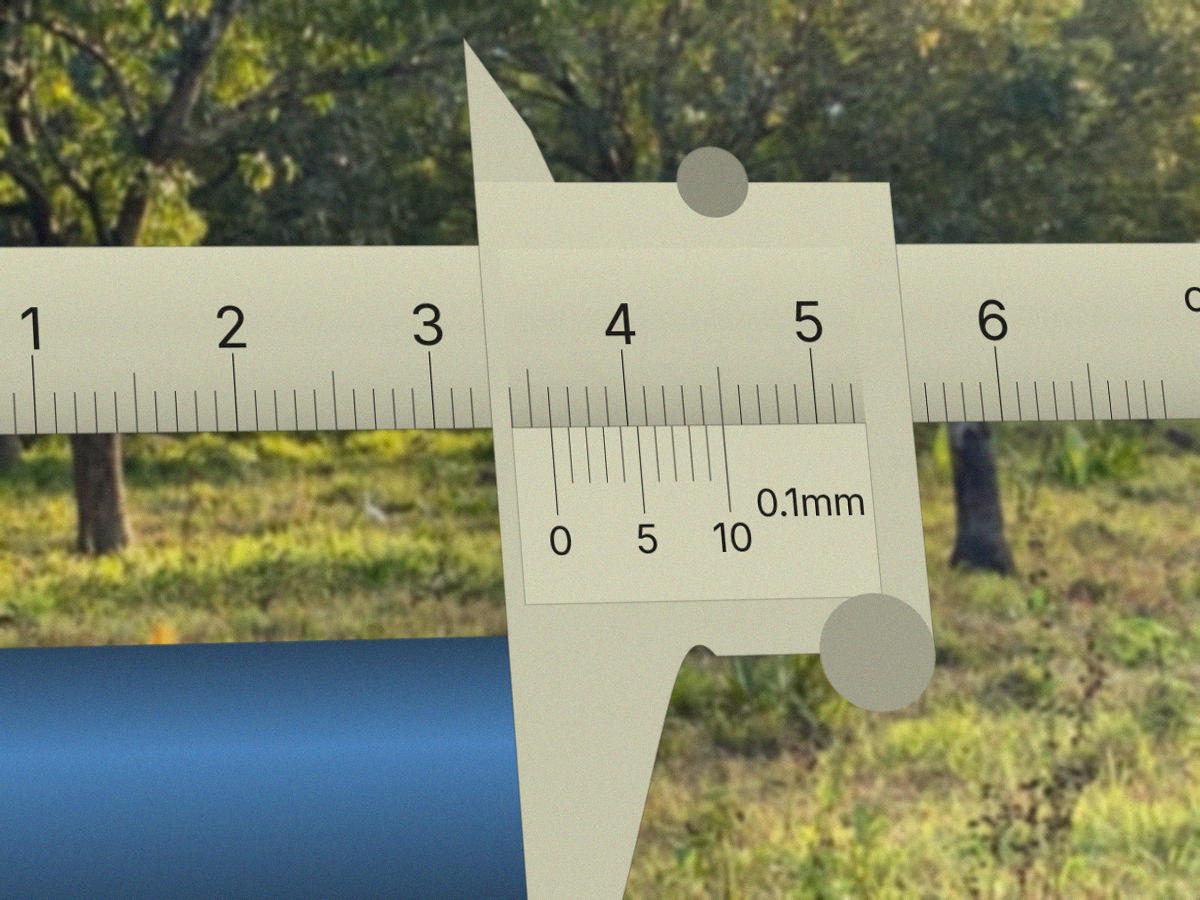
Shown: 36.0
